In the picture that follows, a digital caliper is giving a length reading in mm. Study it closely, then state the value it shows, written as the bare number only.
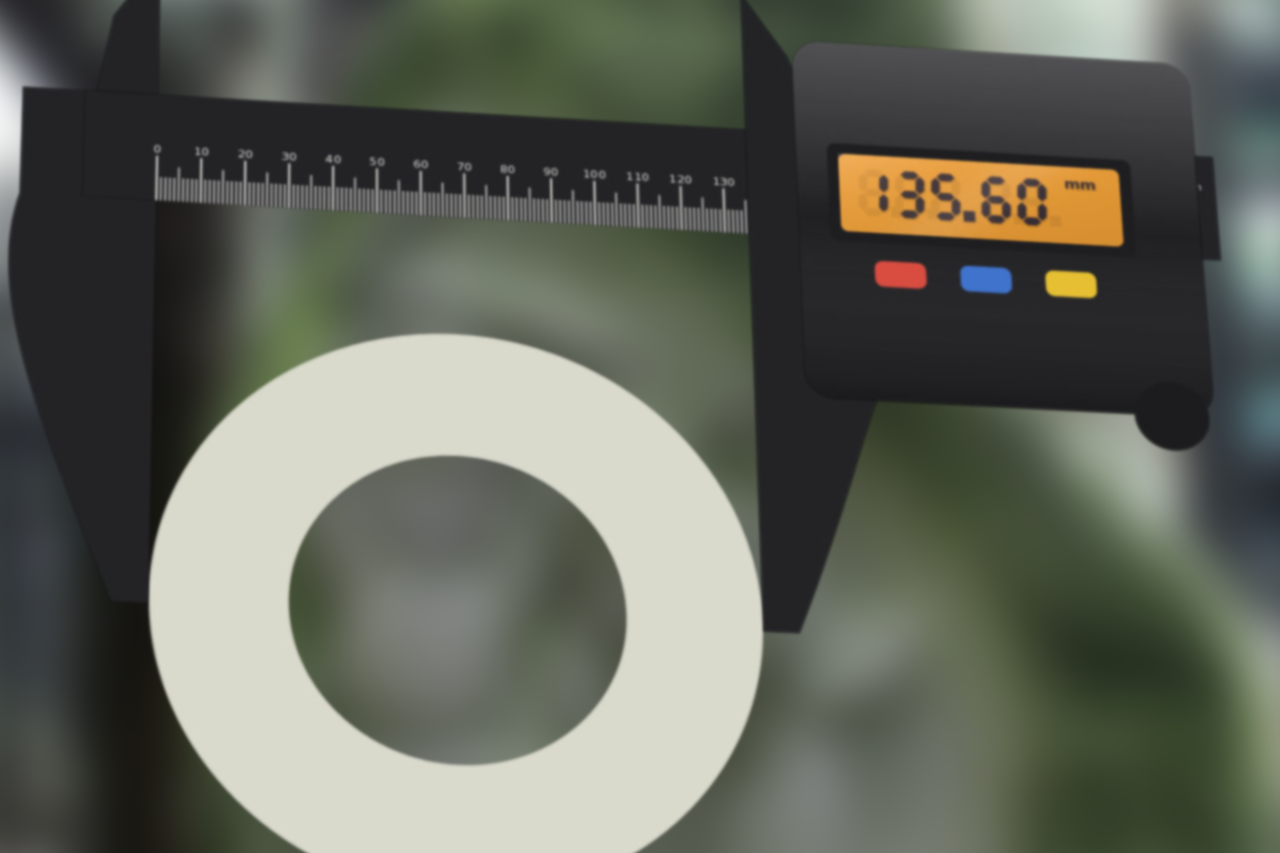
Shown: 135.60
